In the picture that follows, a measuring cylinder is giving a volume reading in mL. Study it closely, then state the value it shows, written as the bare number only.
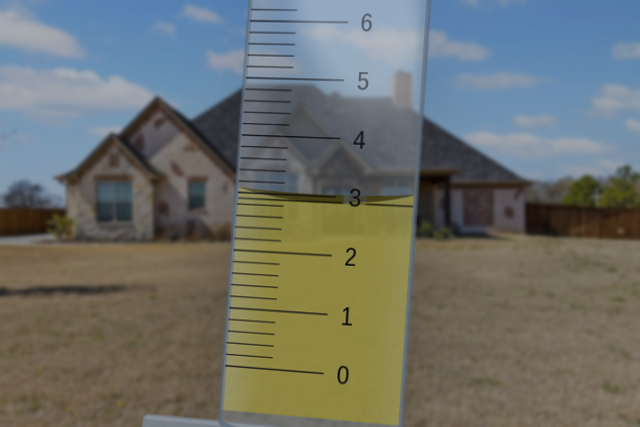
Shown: 2.9
